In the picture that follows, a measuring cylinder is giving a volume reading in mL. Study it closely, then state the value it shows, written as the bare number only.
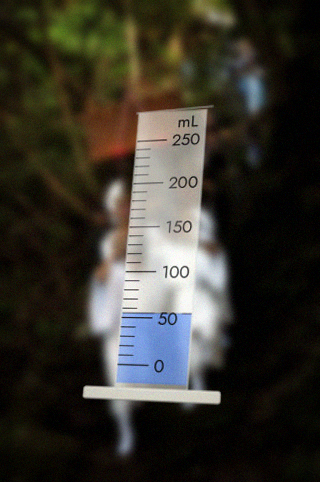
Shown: 55
